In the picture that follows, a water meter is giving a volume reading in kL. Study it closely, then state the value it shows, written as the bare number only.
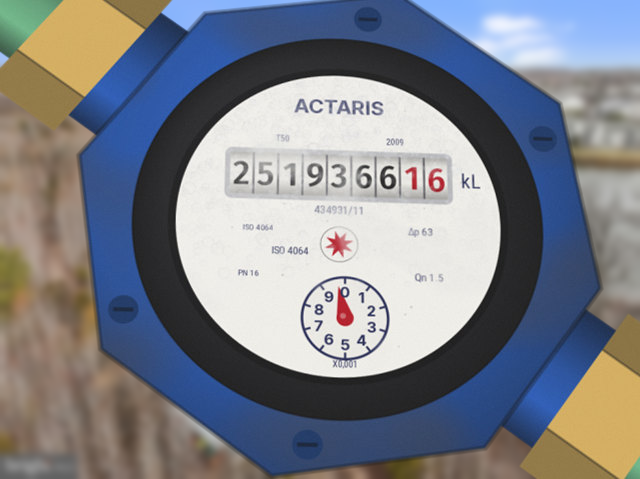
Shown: 2519366.159
